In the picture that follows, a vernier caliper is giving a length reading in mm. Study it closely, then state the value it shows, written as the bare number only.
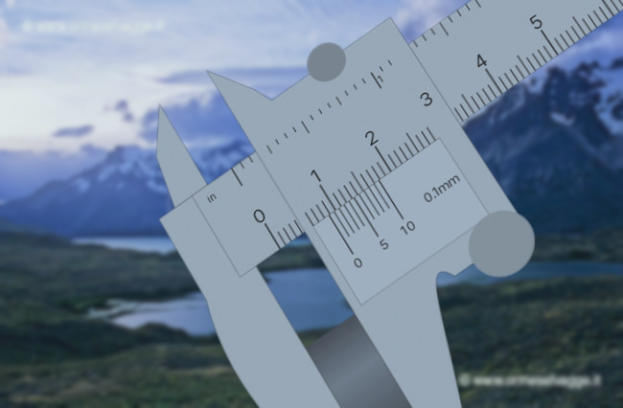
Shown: 8.8
